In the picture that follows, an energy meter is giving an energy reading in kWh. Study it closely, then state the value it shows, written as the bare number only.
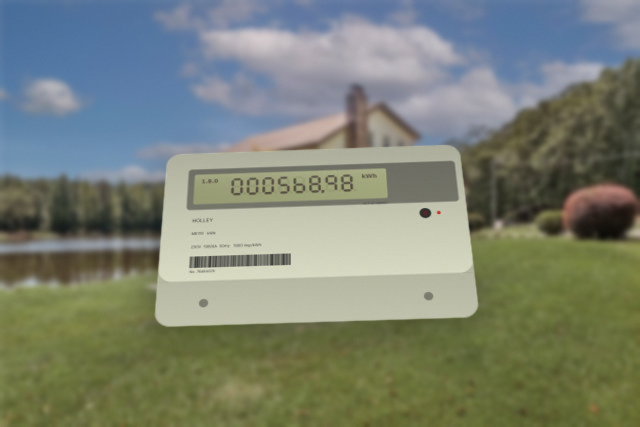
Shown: 568.98
